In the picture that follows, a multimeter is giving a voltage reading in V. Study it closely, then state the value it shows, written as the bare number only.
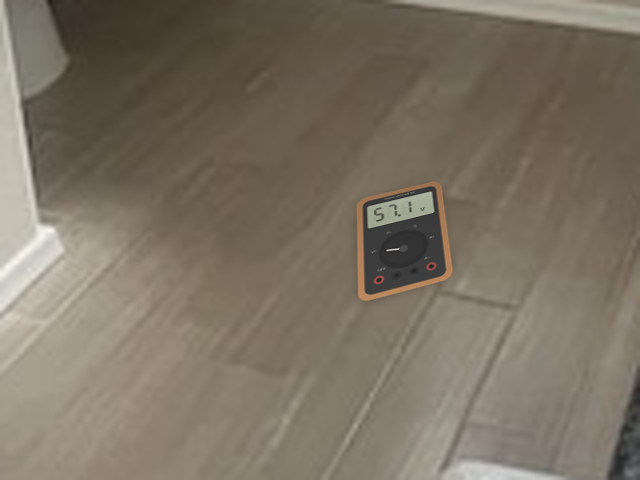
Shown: 57.1
